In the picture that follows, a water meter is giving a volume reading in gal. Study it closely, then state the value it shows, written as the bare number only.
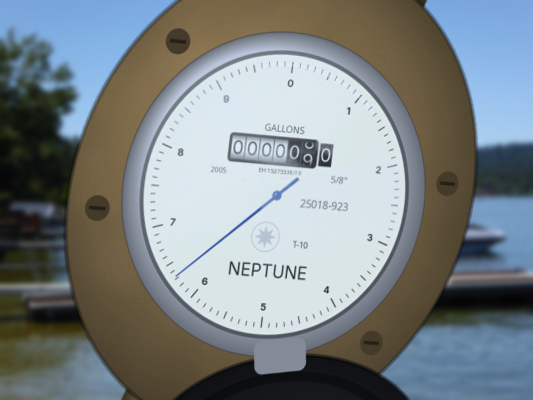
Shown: 86.3
